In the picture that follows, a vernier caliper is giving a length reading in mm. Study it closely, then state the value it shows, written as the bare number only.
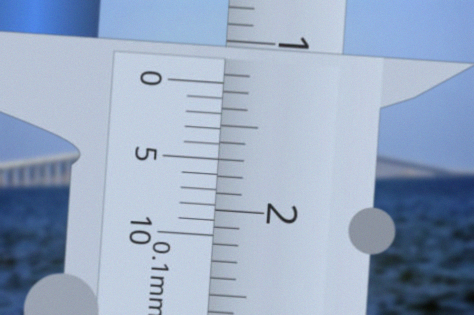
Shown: 12.5
